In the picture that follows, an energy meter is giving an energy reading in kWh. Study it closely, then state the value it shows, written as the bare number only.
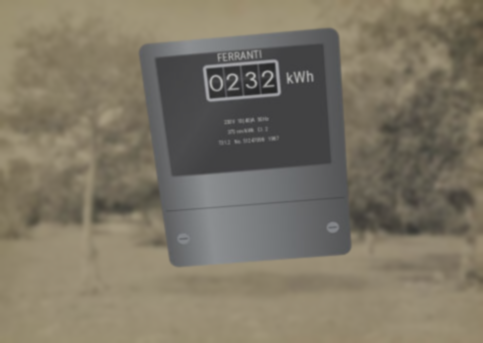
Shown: 232
